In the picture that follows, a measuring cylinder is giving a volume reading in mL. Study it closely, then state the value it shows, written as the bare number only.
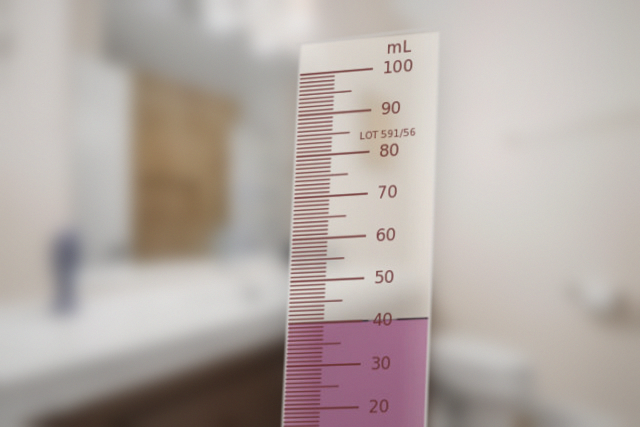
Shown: 40
